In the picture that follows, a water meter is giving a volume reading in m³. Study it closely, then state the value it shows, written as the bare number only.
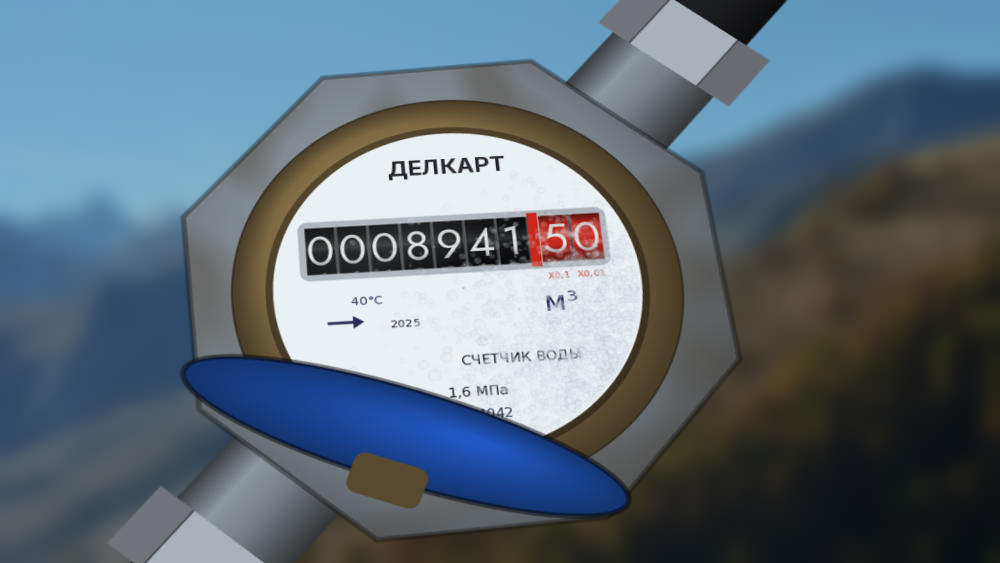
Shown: 8941.50
